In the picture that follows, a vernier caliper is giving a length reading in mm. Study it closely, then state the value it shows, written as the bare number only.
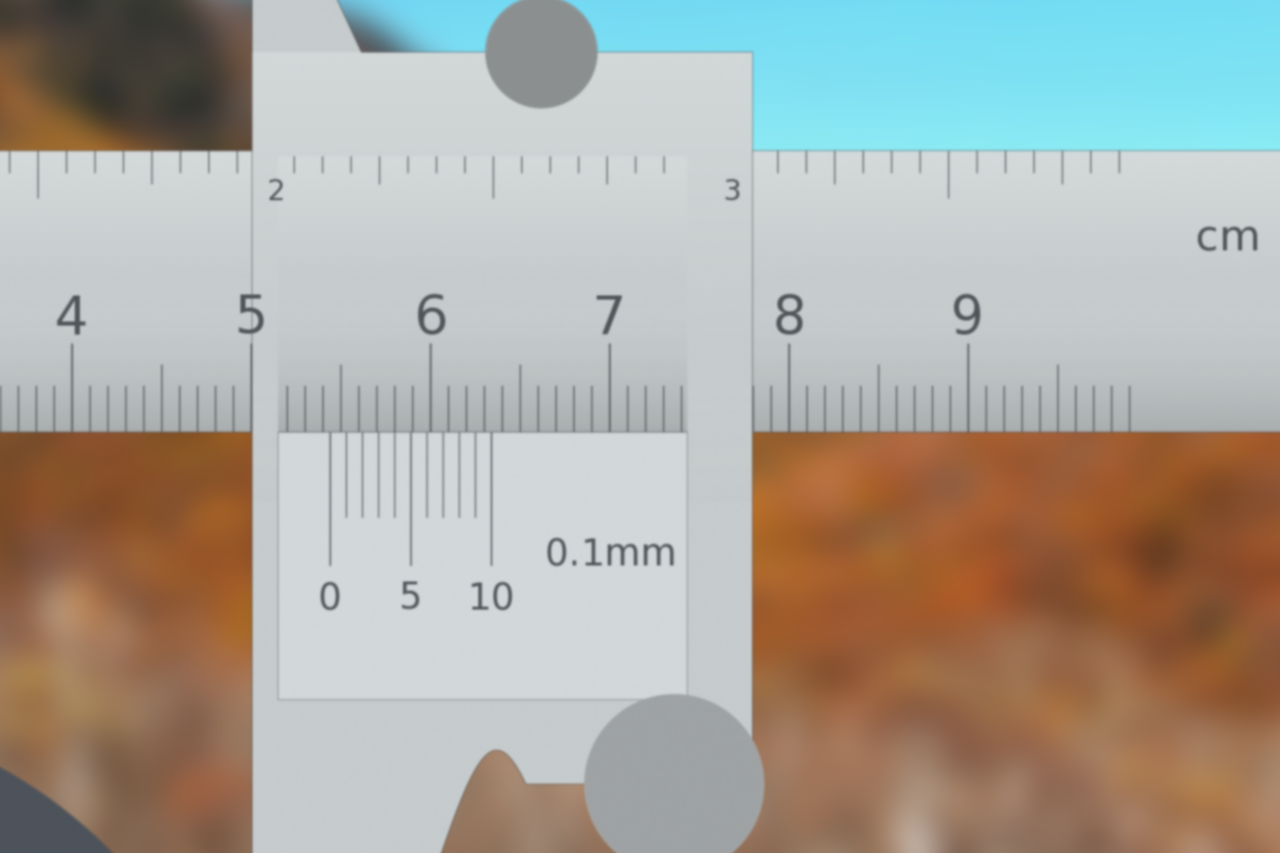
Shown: 54.4
